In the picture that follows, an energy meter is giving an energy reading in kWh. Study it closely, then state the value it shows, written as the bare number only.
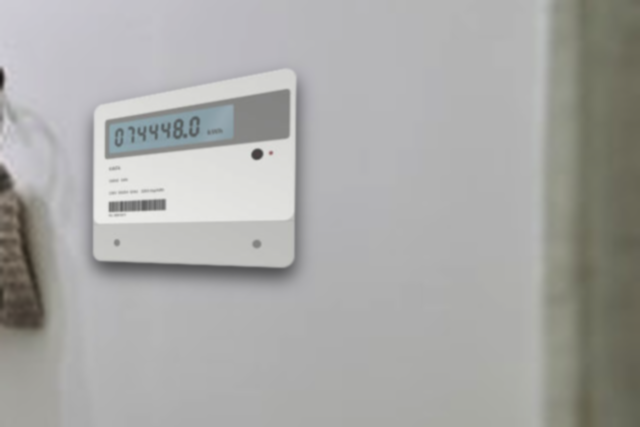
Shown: 74448.0
